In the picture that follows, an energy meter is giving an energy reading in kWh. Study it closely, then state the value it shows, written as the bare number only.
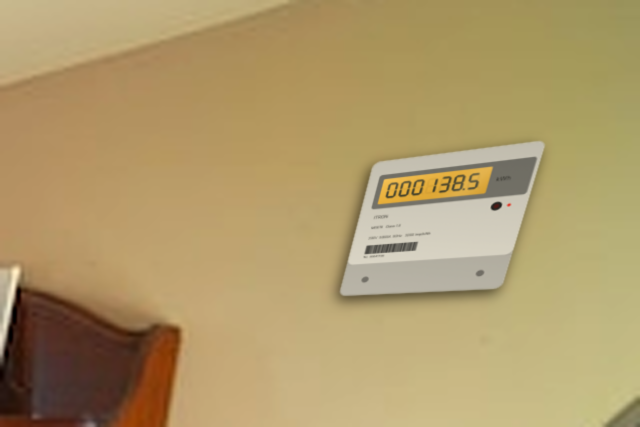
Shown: 138.5
